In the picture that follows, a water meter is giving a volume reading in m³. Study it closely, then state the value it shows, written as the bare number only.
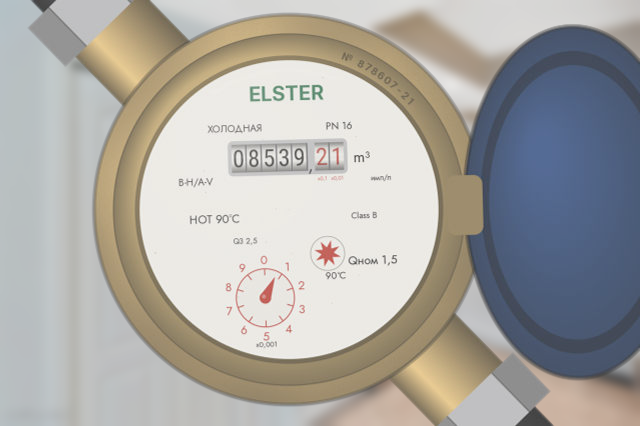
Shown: 8539.210
